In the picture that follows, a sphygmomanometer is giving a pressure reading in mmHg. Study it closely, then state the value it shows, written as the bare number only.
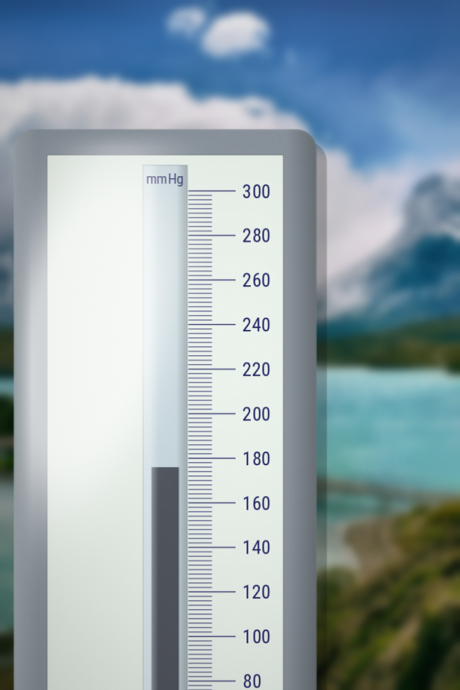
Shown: 176
